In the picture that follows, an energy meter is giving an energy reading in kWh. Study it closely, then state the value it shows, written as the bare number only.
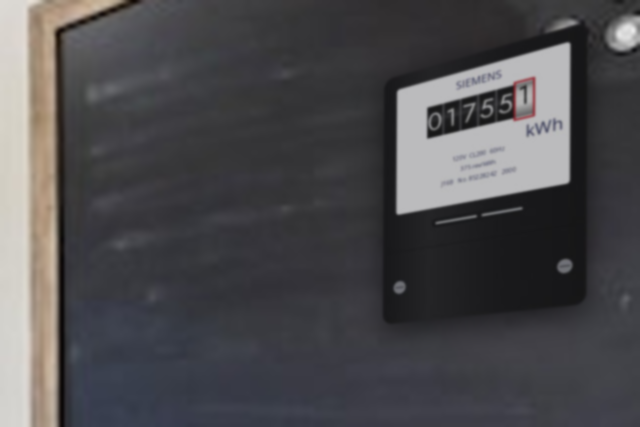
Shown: 1755.1
